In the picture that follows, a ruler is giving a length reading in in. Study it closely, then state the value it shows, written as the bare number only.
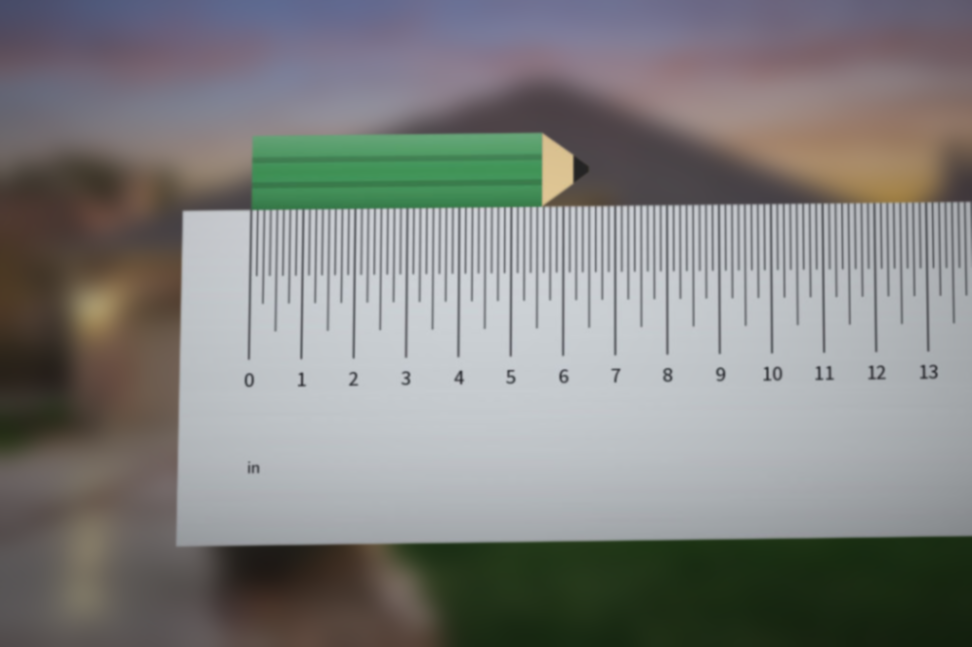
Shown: 6.5
